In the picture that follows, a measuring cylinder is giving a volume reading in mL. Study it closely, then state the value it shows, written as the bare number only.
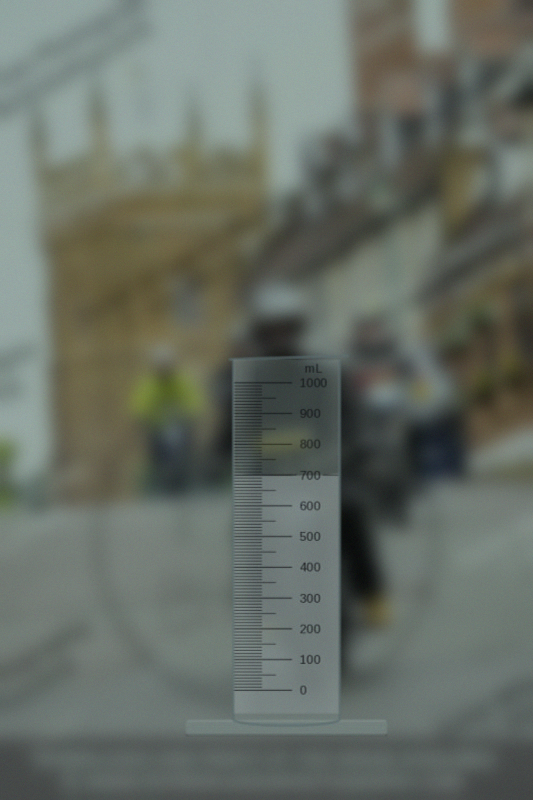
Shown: 700
